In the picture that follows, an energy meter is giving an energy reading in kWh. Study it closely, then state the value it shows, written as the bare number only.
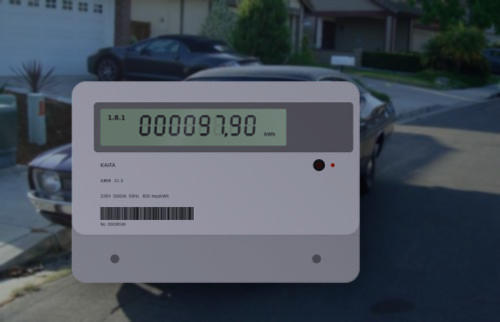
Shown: 97.90
